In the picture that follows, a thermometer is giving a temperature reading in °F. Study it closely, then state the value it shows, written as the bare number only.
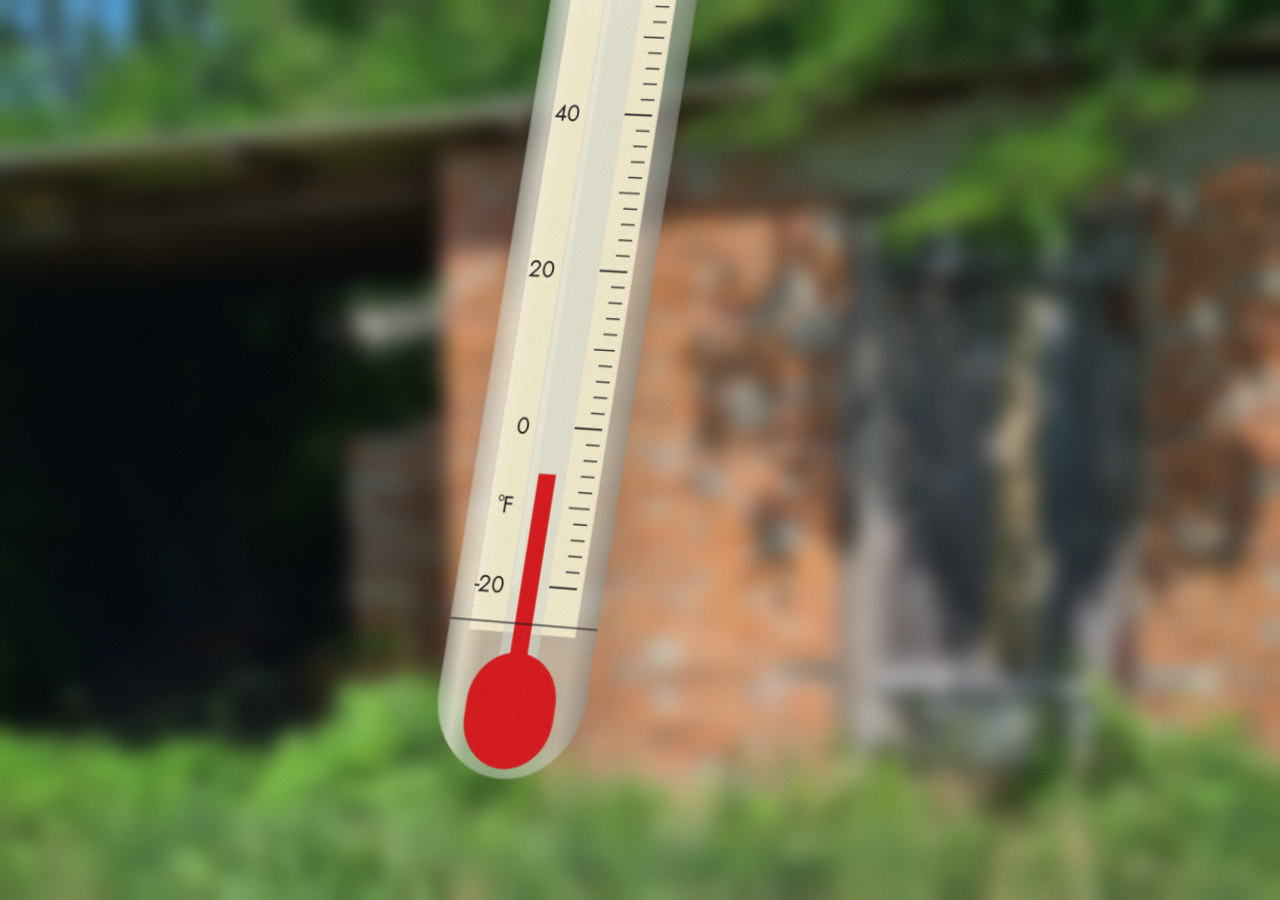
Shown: -6
